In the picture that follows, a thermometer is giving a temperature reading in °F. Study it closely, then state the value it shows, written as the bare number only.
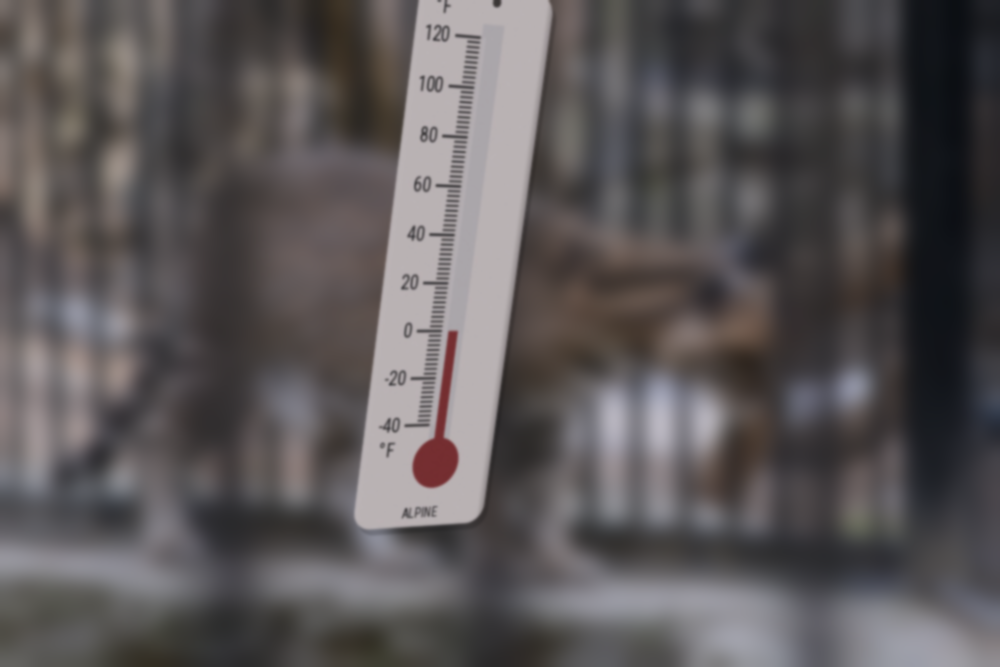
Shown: 0
